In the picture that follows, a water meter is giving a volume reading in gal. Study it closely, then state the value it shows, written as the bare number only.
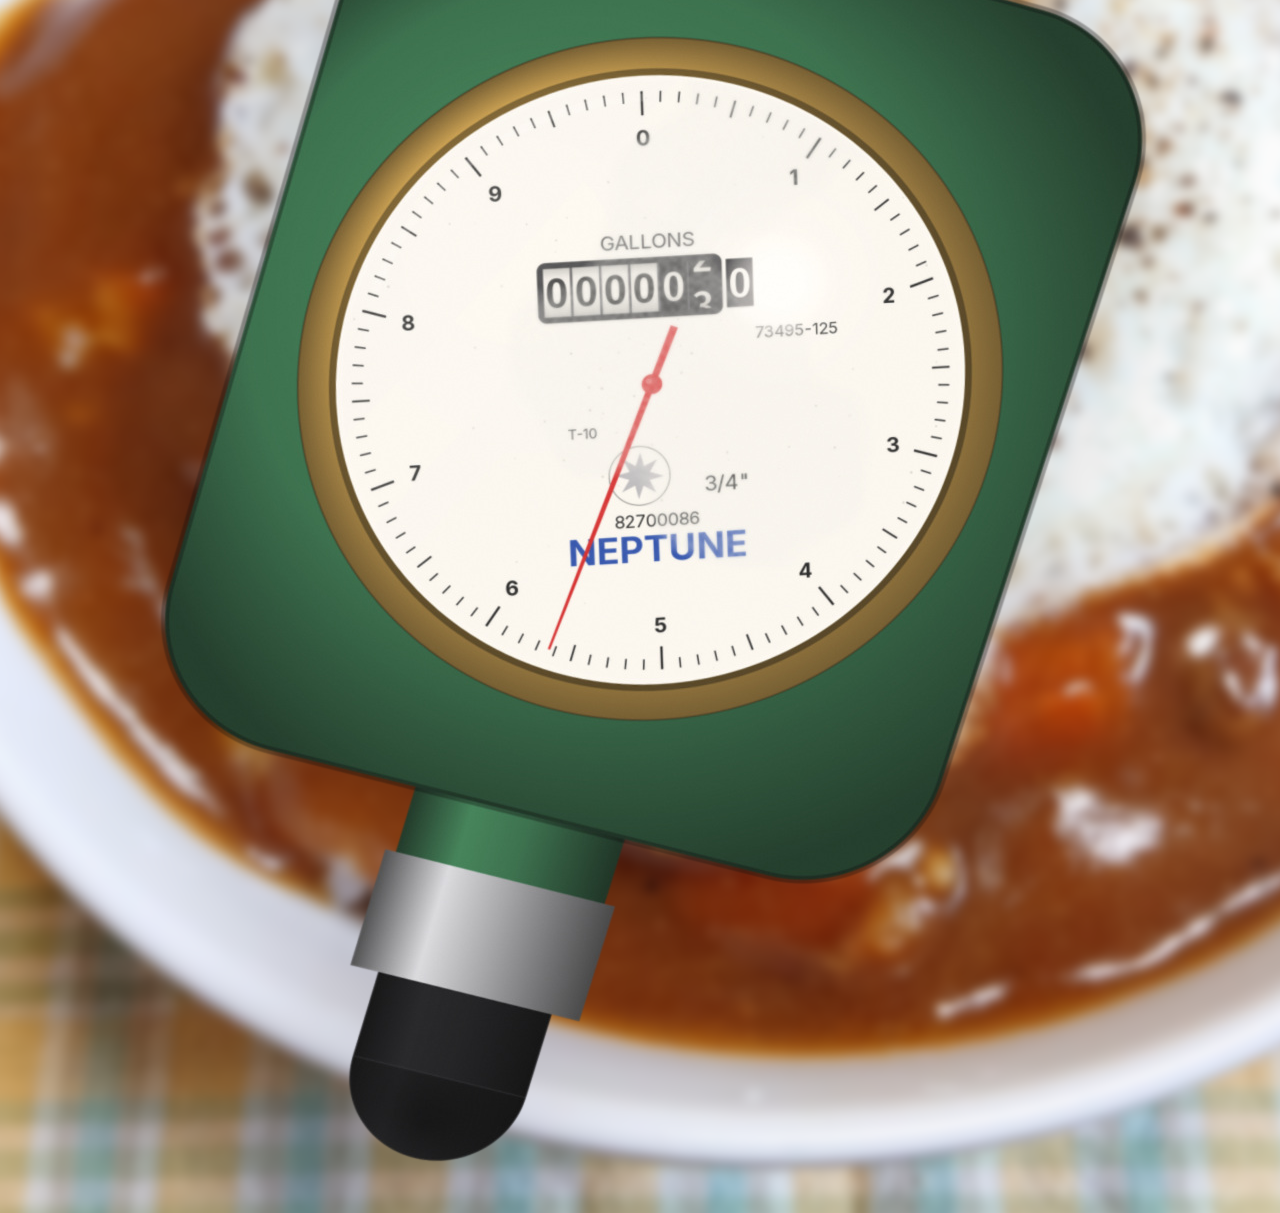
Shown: 25.6
